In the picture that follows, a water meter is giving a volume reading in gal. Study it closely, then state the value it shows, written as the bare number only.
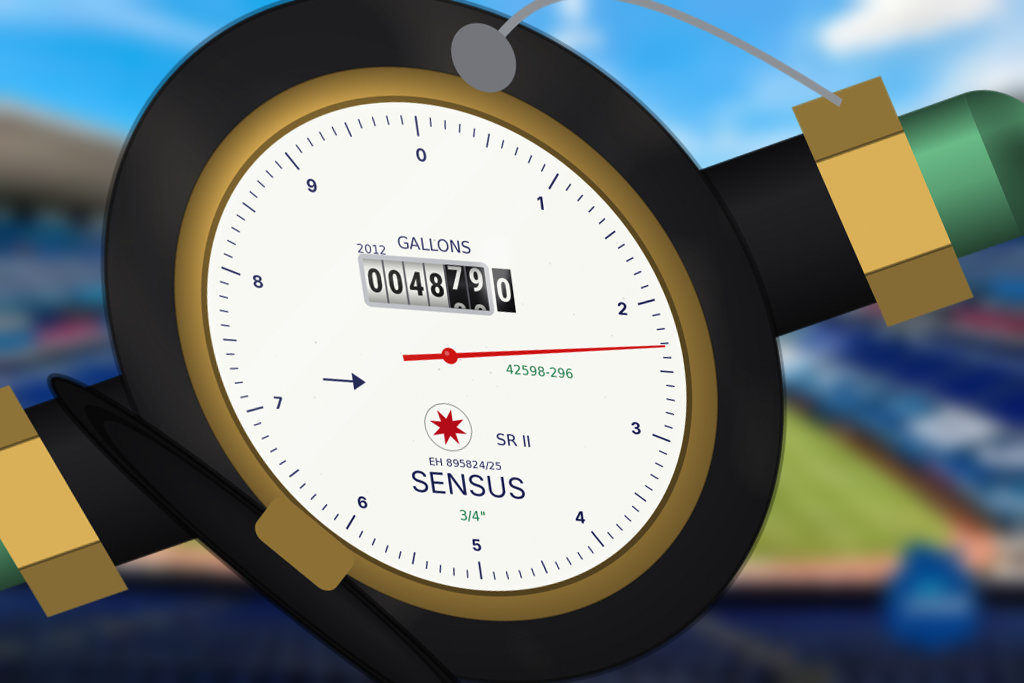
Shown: 48792.3
